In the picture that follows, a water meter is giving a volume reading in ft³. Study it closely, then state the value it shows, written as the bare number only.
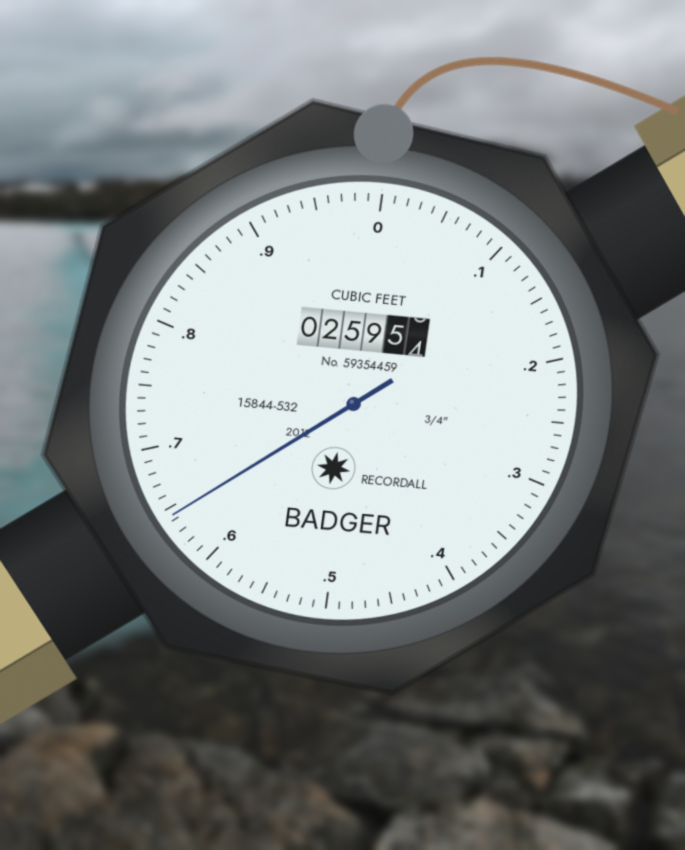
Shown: 25953.64
